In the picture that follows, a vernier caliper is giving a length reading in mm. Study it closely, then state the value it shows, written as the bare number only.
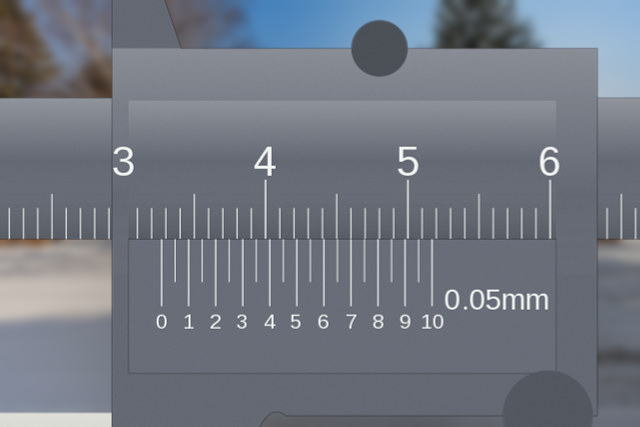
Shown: 32.7
